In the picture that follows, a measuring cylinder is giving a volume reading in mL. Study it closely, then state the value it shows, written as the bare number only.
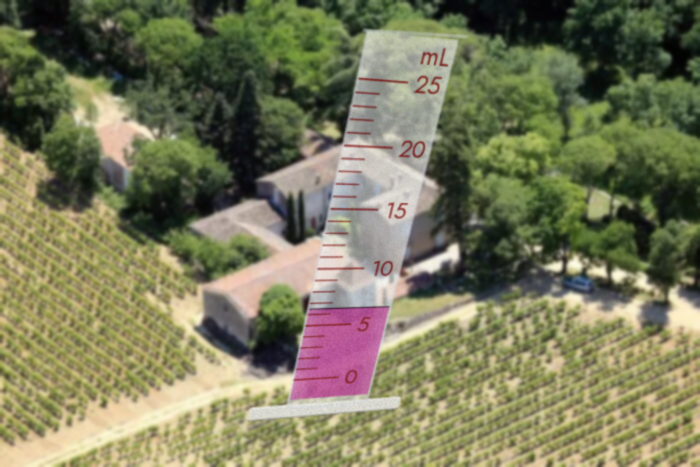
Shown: 6.5
